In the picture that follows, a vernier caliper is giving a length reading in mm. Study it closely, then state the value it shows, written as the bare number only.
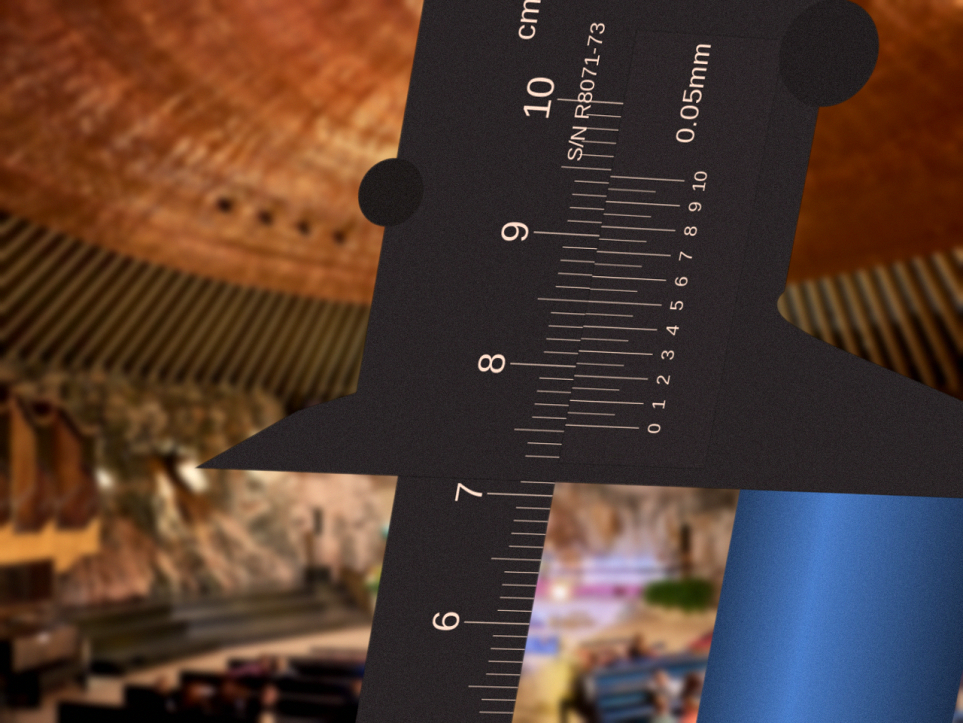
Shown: 75.5
